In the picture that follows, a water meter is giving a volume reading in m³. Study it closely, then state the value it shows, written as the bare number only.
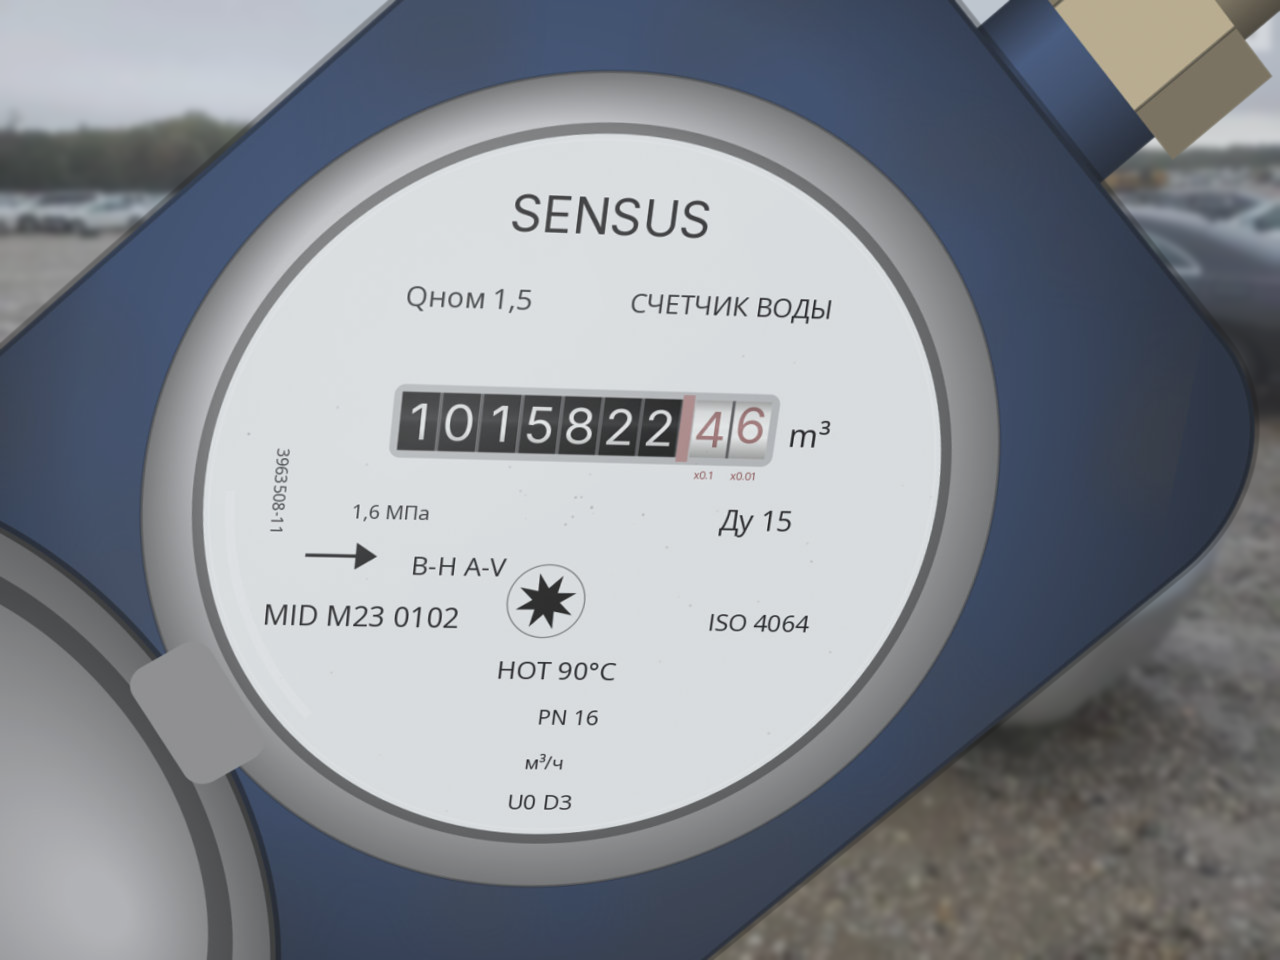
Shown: 1015822.46
